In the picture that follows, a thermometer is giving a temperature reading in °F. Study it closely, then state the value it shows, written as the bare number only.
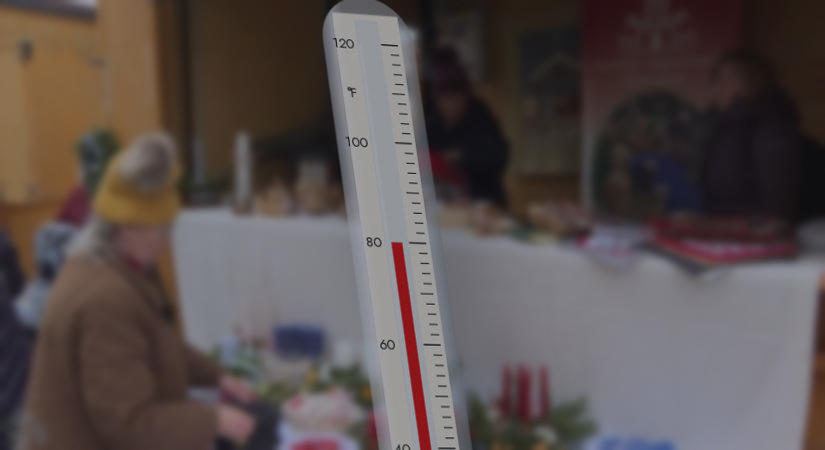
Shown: 80
